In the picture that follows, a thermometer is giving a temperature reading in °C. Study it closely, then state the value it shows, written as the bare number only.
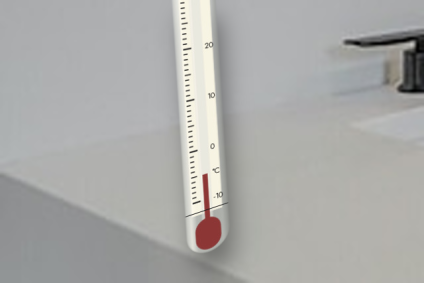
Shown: -5
